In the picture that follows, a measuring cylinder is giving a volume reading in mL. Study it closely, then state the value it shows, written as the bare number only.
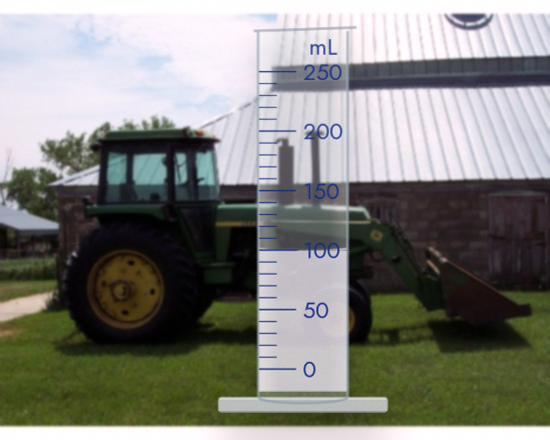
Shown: 100
